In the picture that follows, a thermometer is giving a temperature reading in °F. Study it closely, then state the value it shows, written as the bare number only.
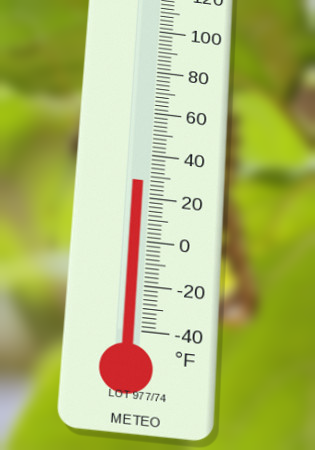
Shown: 28
